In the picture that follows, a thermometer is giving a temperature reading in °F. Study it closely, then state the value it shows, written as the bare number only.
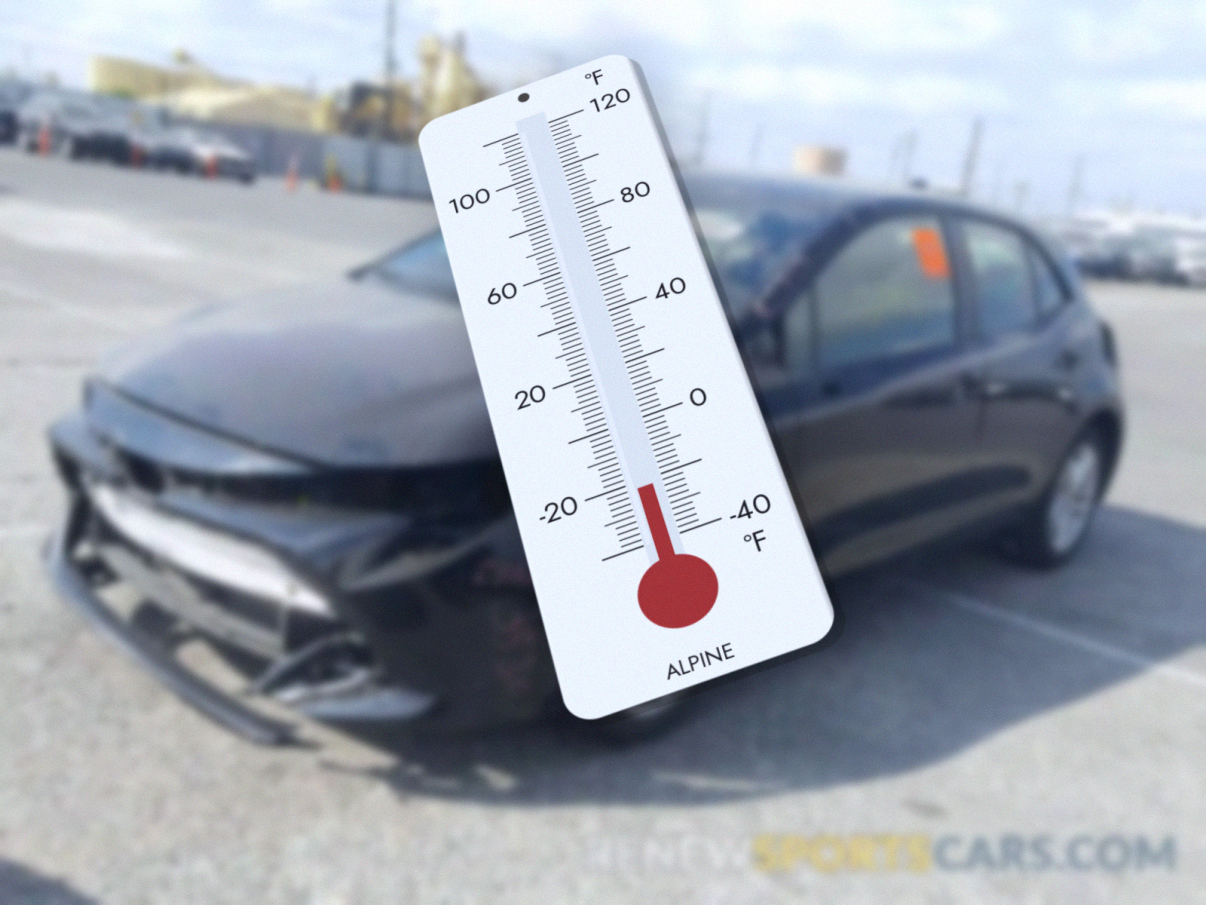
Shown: -22
